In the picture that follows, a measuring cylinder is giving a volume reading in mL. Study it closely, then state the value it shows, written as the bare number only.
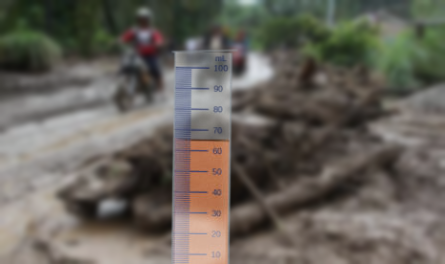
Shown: 65
